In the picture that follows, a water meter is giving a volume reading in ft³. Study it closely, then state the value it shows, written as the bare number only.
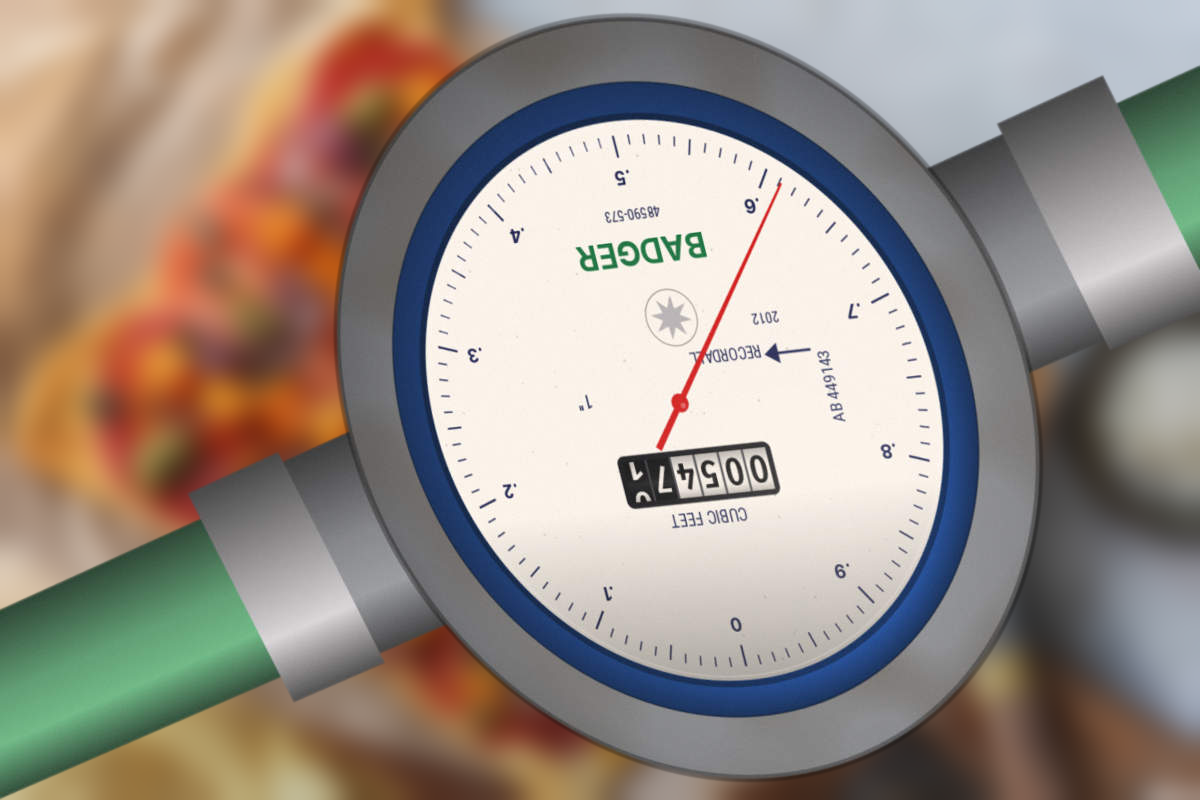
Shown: 5470.61
